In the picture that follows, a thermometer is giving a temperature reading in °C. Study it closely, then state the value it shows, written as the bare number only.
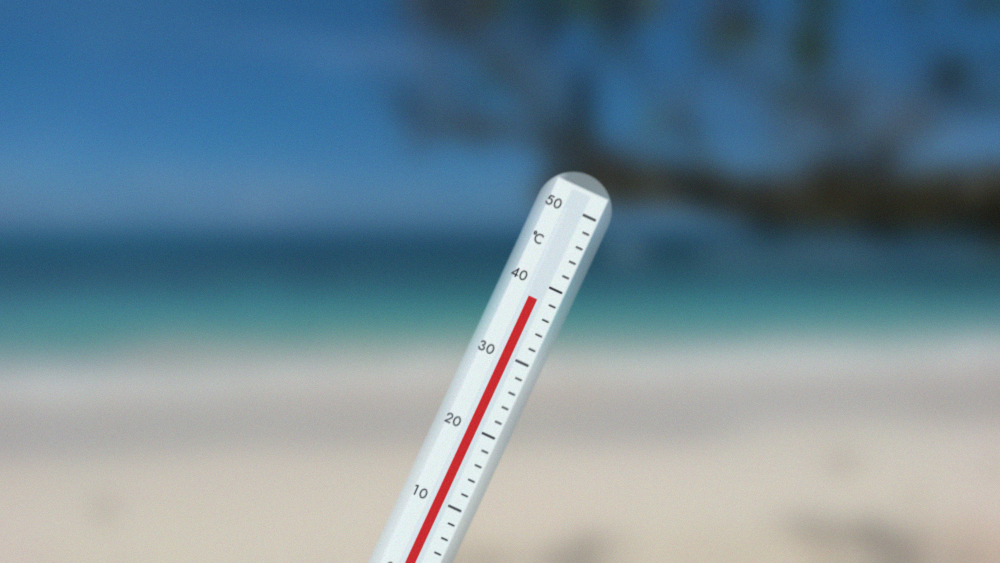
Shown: 38
